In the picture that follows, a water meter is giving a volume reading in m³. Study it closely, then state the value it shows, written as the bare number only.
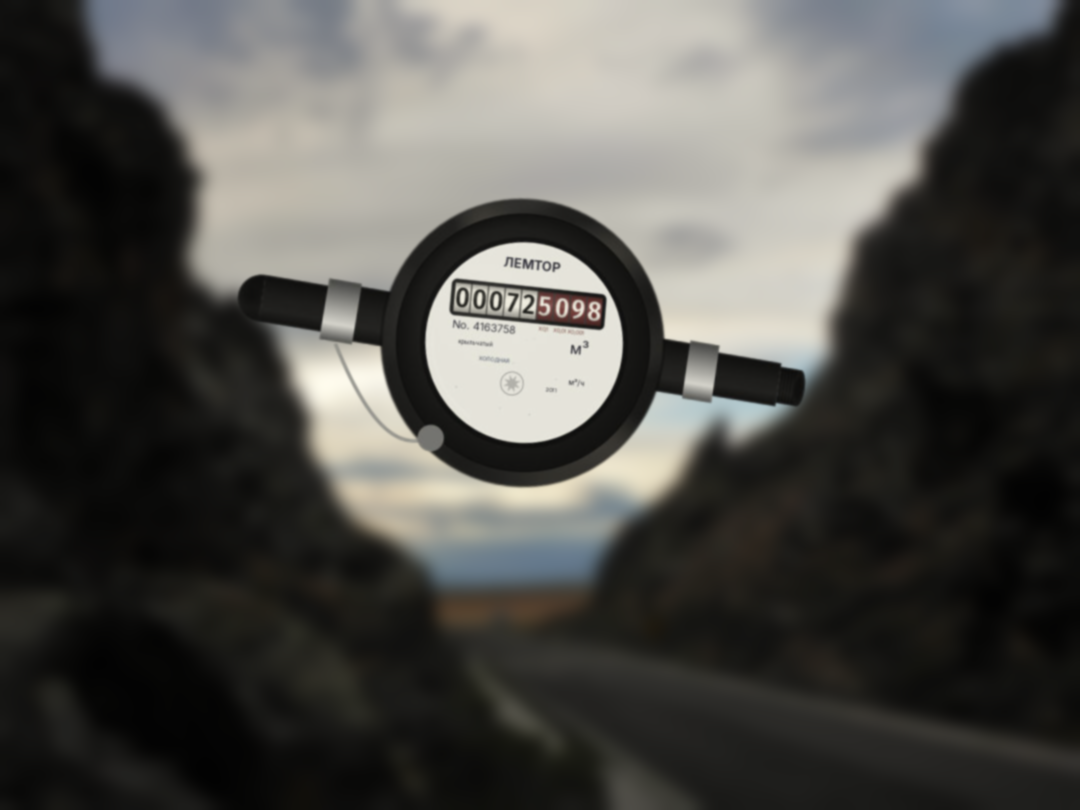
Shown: 72.5098
